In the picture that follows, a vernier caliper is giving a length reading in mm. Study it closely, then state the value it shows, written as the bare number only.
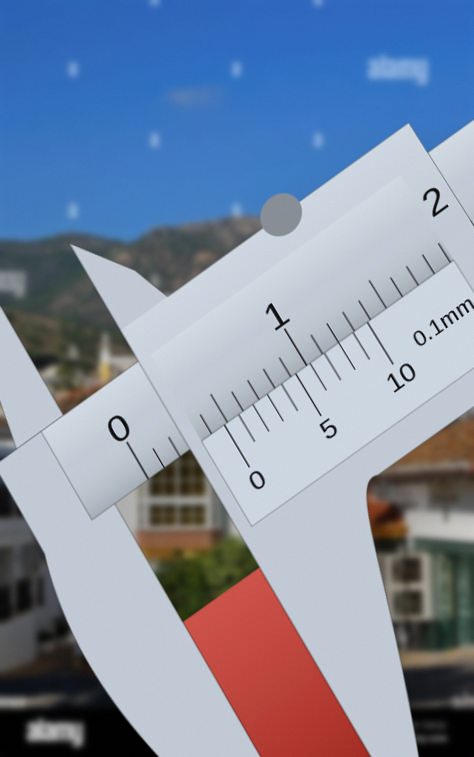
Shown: 4.8
